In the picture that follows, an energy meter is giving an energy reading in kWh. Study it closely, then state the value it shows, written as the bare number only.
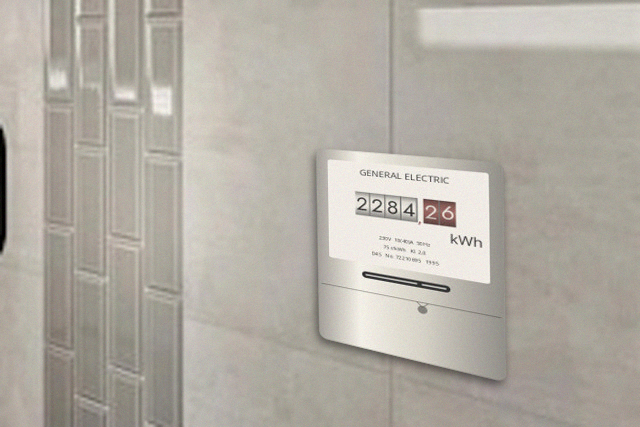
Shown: 2284.26
